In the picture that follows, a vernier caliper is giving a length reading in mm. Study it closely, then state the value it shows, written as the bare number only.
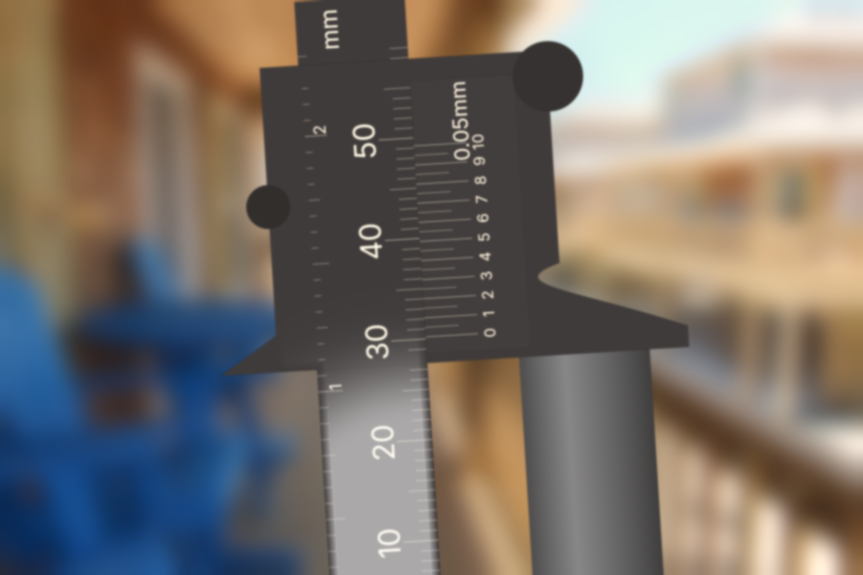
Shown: 30.2
